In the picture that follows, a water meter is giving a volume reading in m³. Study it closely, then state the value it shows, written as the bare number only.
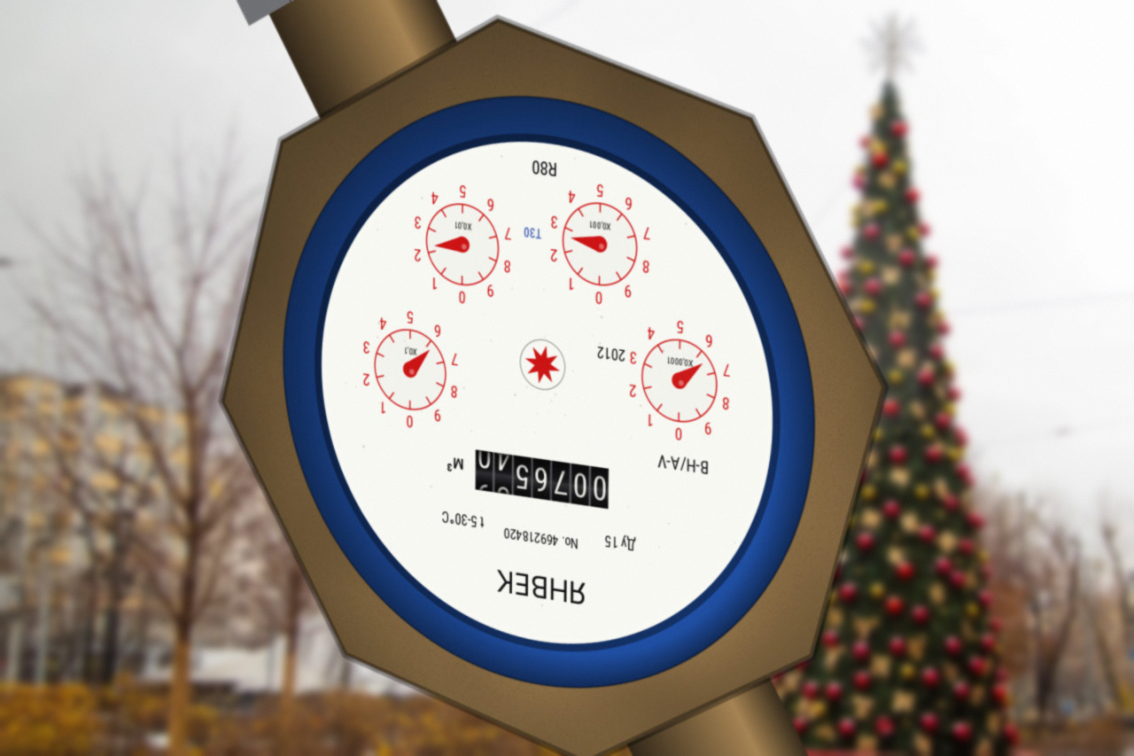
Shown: 76539.6226
